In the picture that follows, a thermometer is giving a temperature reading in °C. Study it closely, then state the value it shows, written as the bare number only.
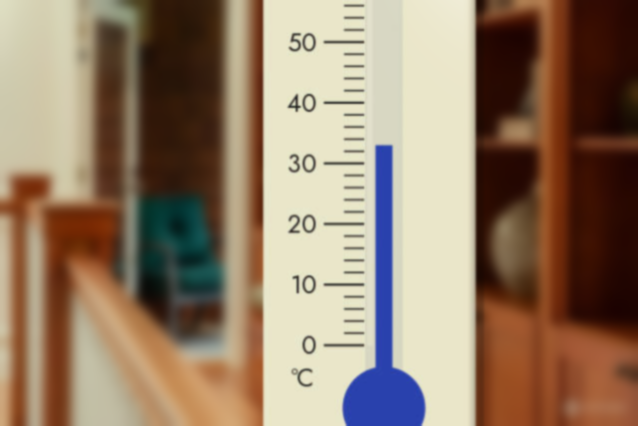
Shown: 33
